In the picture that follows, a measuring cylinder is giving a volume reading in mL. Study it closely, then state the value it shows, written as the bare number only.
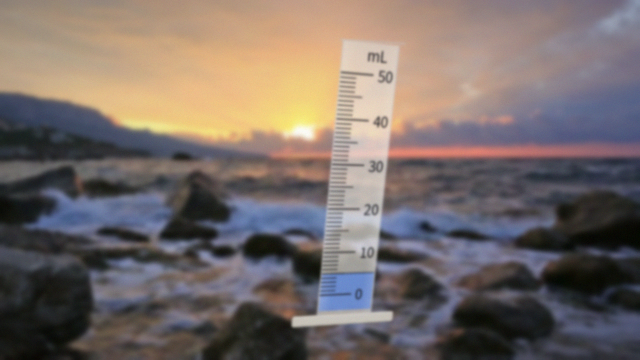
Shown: 5
